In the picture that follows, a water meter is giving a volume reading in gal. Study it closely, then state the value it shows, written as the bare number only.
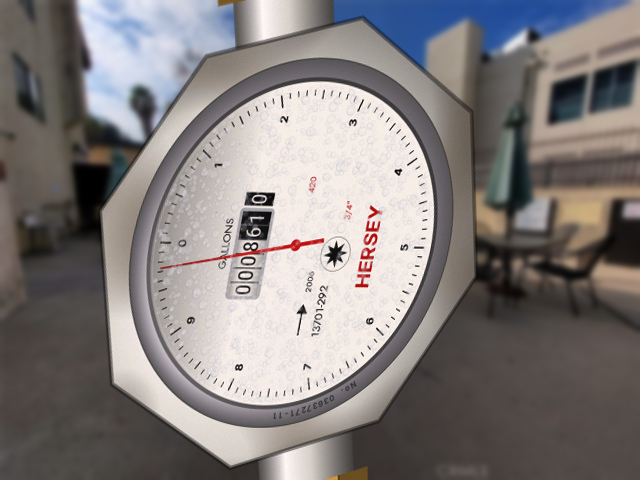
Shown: 8609.7
